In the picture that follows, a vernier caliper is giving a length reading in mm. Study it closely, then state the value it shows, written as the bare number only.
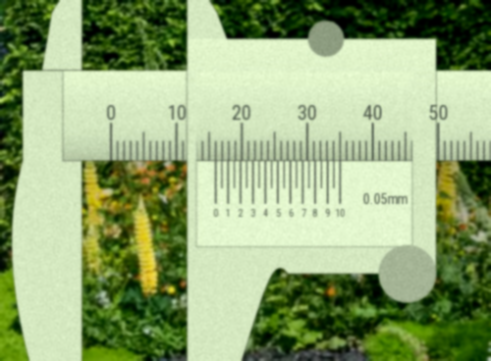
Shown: 16.0
